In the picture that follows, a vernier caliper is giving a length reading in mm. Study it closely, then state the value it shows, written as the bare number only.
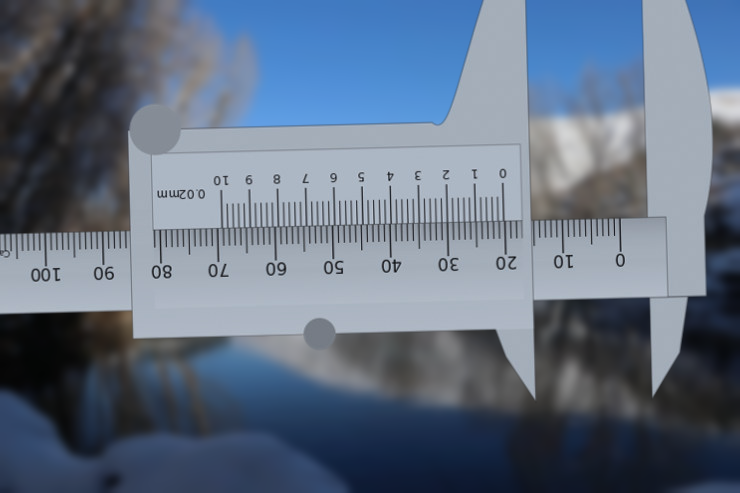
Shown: 20.2
